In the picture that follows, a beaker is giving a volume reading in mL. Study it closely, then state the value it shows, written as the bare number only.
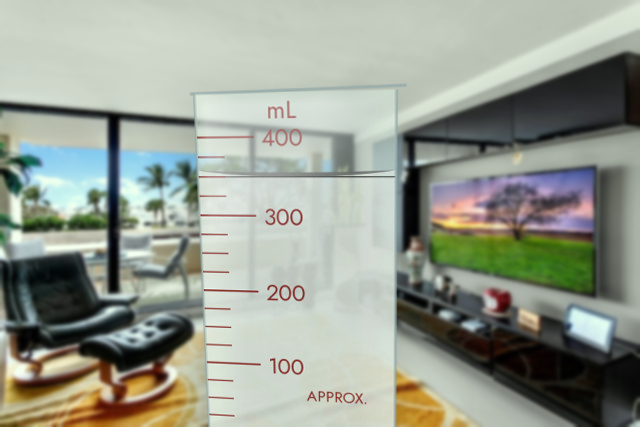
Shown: 350
